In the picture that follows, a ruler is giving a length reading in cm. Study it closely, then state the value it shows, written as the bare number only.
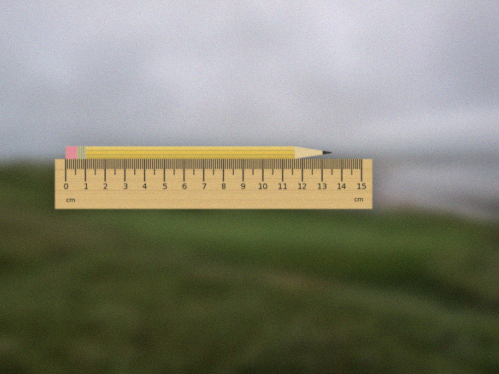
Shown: 13.5
